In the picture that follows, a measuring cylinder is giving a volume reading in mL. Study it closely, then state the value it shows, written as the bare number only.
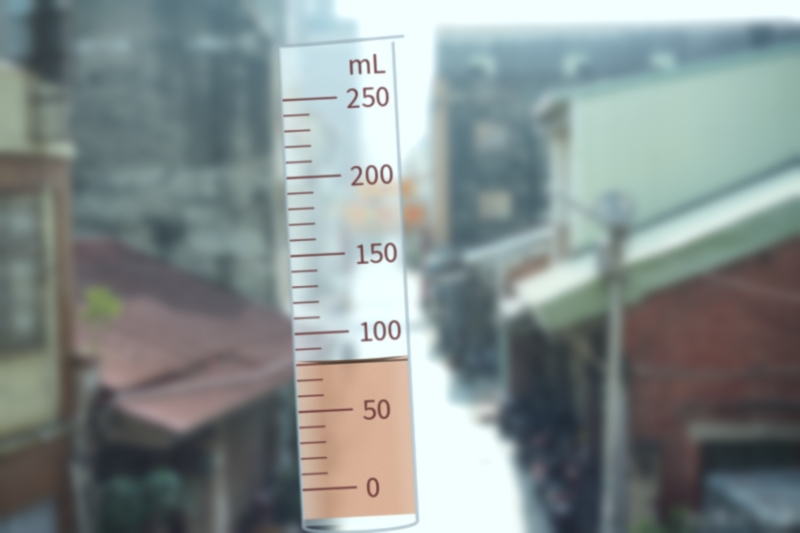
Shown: 80
